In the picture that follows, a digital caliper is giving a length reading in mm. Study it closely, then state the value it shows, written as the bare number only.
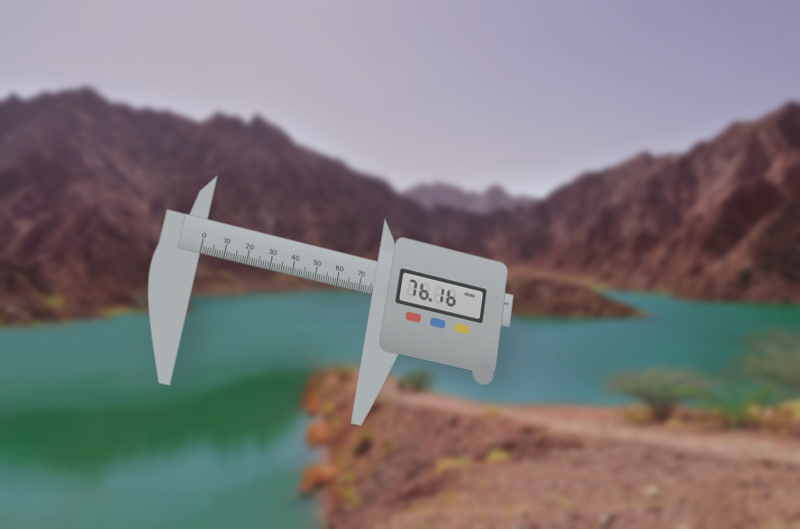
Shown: 76.16
